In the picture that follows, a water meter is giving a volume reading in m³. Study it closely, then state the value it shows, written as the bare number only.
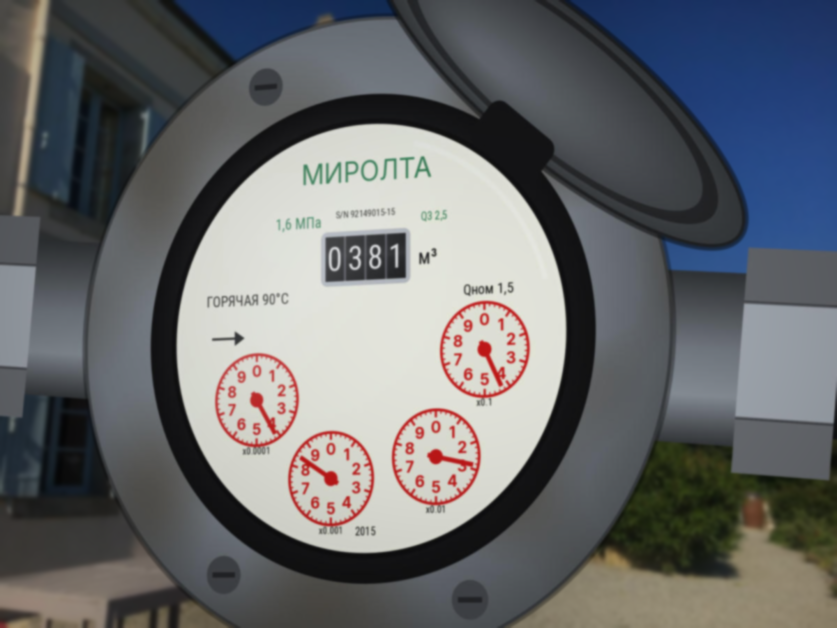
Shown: 381.4284
